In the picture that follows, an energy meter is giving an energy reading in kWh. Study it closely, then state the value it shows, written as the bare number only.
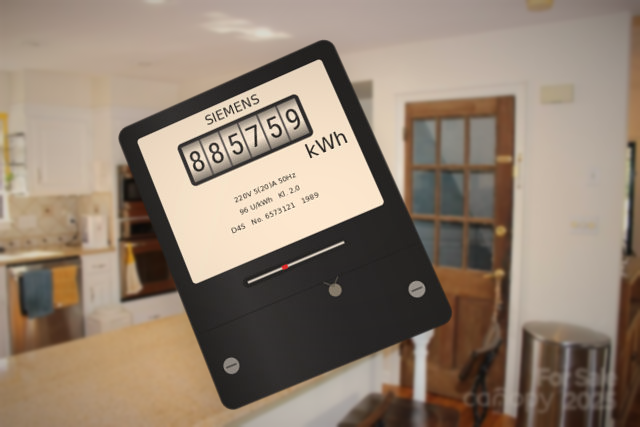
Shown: 885759
